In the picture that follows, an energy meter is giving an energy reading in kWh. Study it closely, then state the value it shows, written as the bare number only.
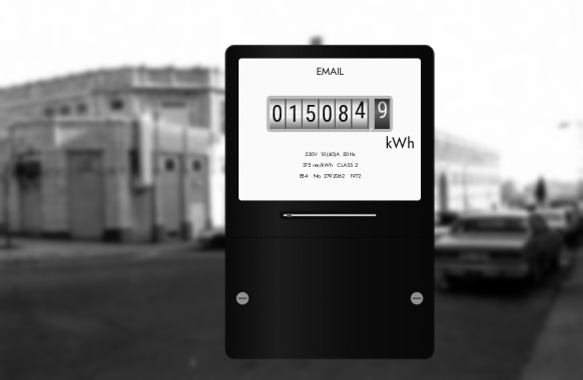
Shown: 15084.9
